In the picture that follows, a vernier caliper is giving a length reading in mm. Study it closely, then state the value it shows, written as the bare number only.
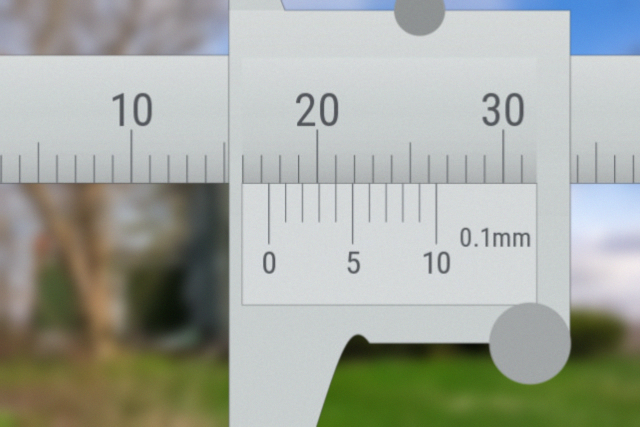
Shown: 17.4
